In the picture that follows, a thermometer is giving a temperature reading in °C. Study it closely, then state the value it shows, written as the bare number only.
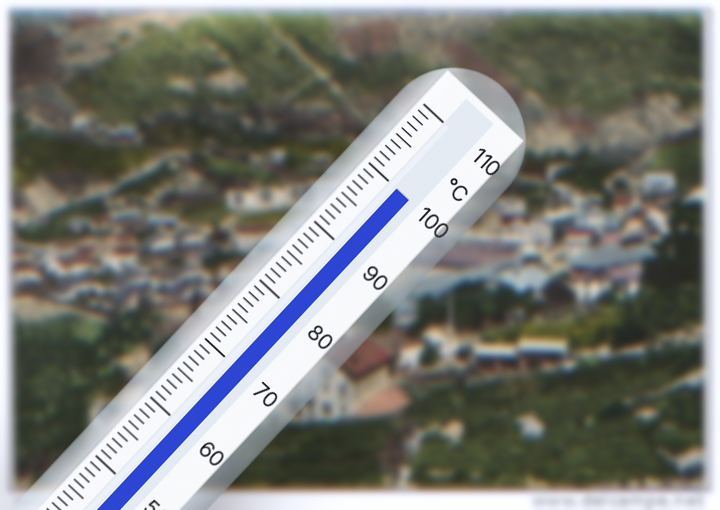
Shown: 100
